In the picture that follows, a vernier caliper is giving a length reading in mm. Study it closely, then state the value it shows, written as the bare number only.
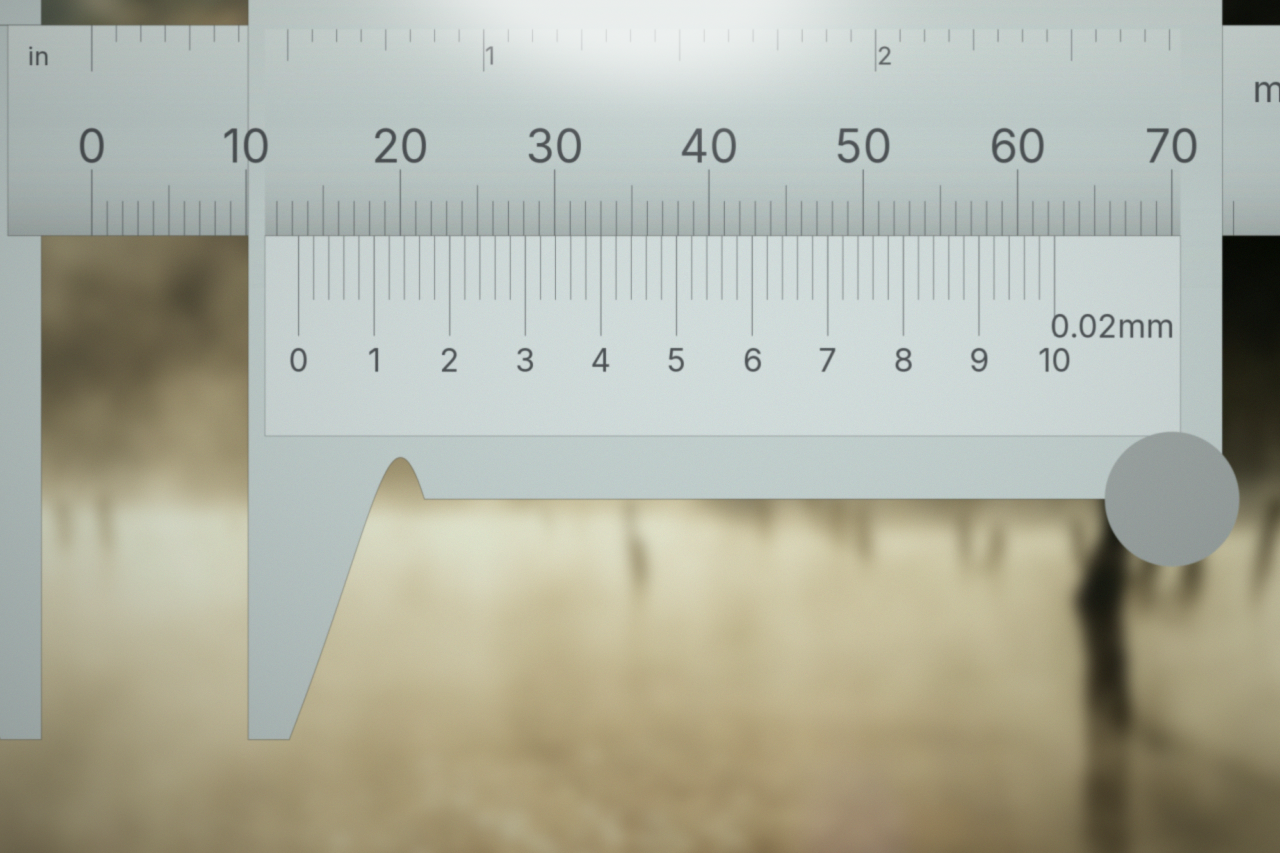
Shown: 13.4
